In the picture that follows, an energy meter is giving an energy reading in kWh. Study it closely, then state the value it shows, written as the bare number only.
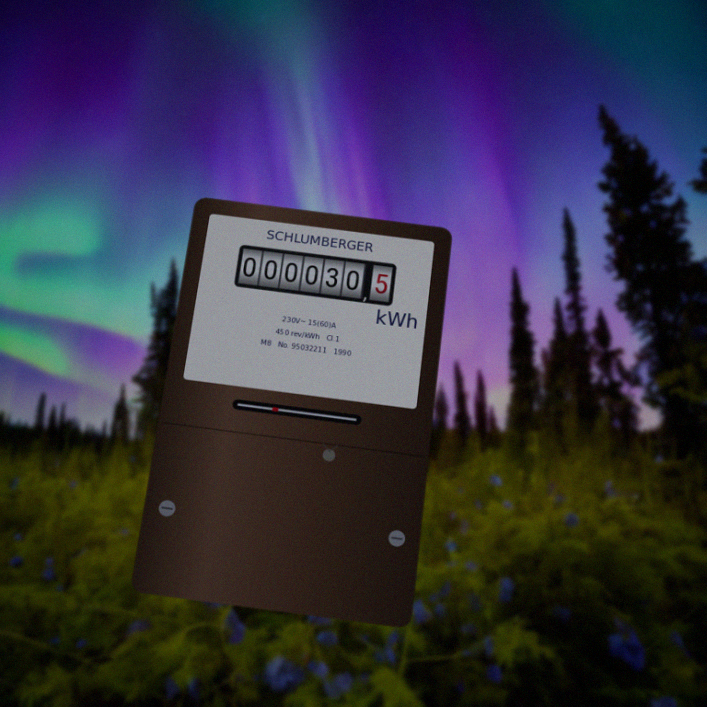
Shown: 30.5
